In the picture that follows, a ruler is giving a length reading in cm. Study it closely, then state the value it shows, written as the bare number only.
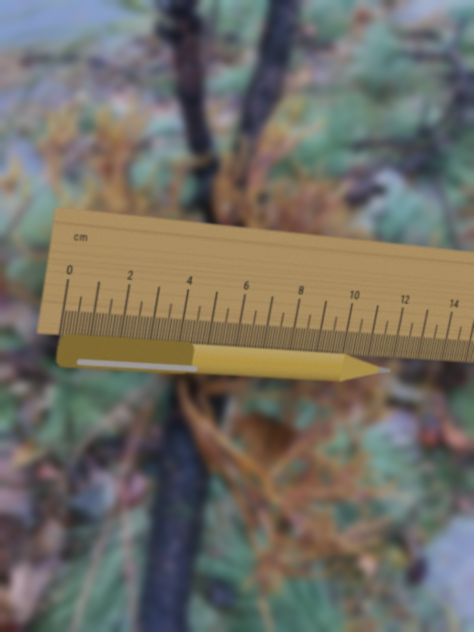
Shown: 12
